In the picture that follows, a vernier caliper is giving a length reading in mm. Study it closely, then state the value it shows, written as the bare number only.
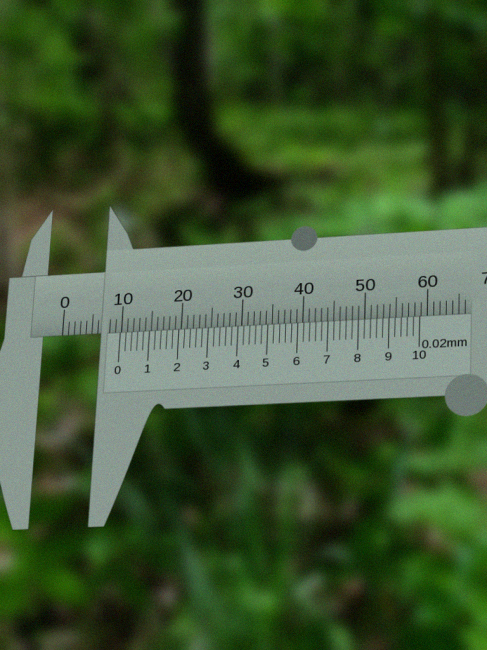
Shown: 9.8
